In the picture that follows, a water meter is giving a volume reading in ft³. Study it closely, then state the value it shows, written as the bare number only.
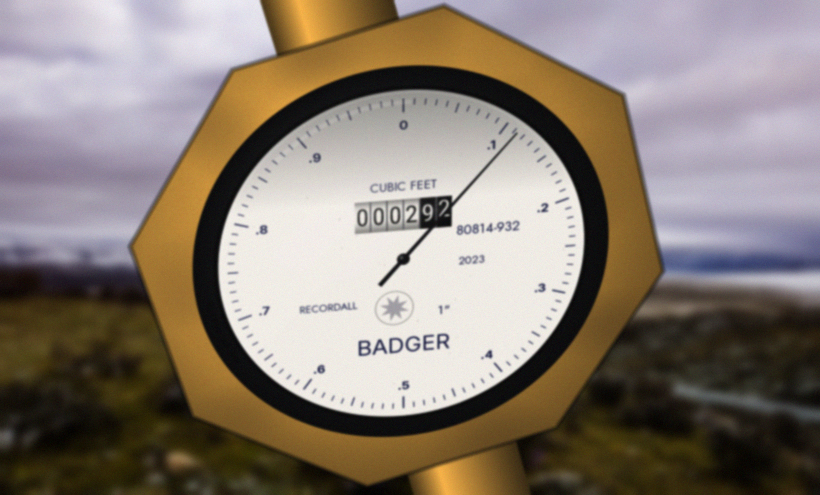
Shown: 292.11
